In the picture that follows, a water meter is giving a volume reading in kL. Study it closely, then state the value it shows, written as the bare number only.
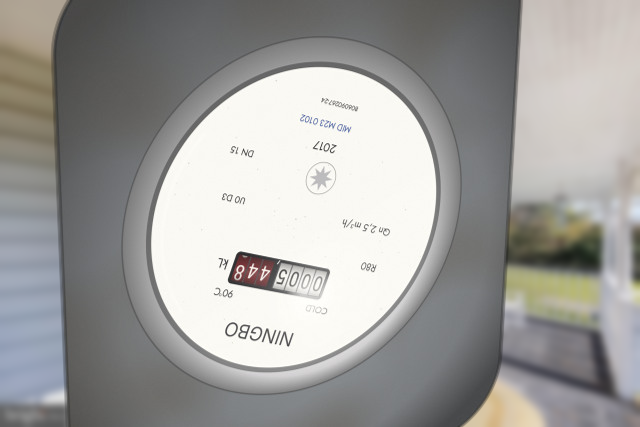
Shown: 5.448
